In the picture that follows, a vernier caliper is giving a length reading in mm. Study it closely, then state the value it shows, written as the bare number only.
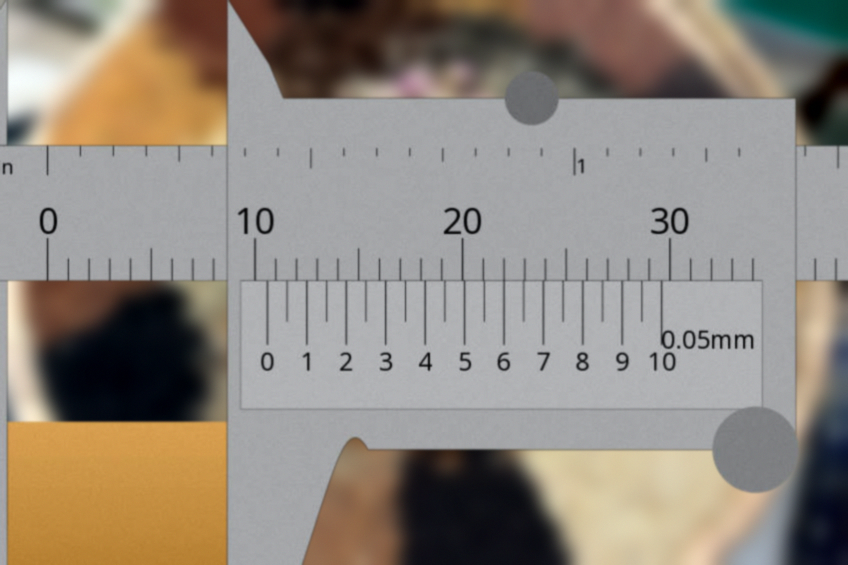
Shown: 10.6
